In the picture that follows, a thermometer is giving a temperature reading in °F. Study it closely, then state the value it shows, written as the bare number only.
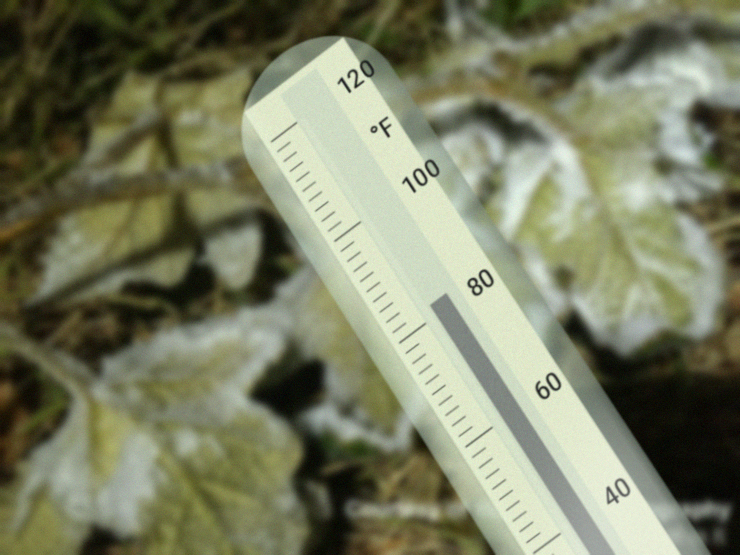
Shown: 82
